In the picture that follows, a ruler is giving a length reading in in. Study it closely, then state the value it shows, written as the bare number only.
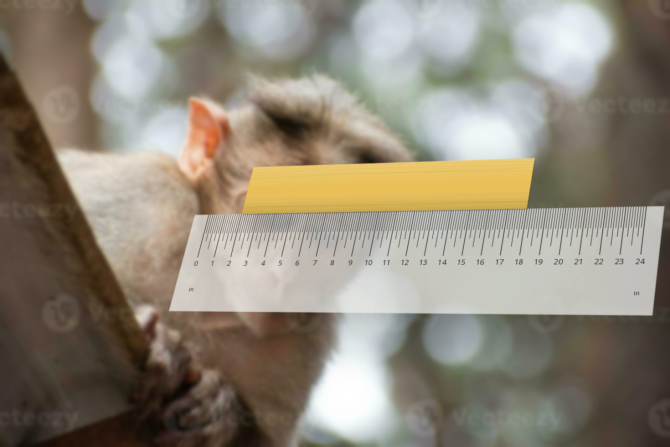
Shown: 16
